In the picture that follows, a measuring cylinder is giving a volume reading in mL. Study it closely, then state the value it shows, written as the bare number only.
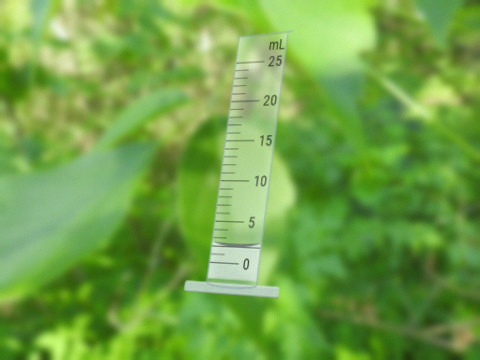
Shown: 2
